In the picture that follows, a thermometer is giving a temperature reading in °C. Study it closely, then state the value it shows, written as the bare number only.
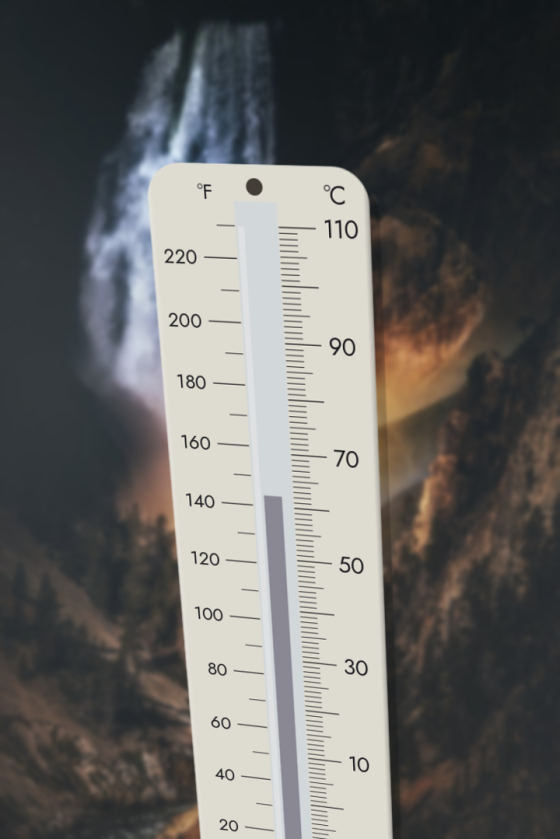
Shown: 62
